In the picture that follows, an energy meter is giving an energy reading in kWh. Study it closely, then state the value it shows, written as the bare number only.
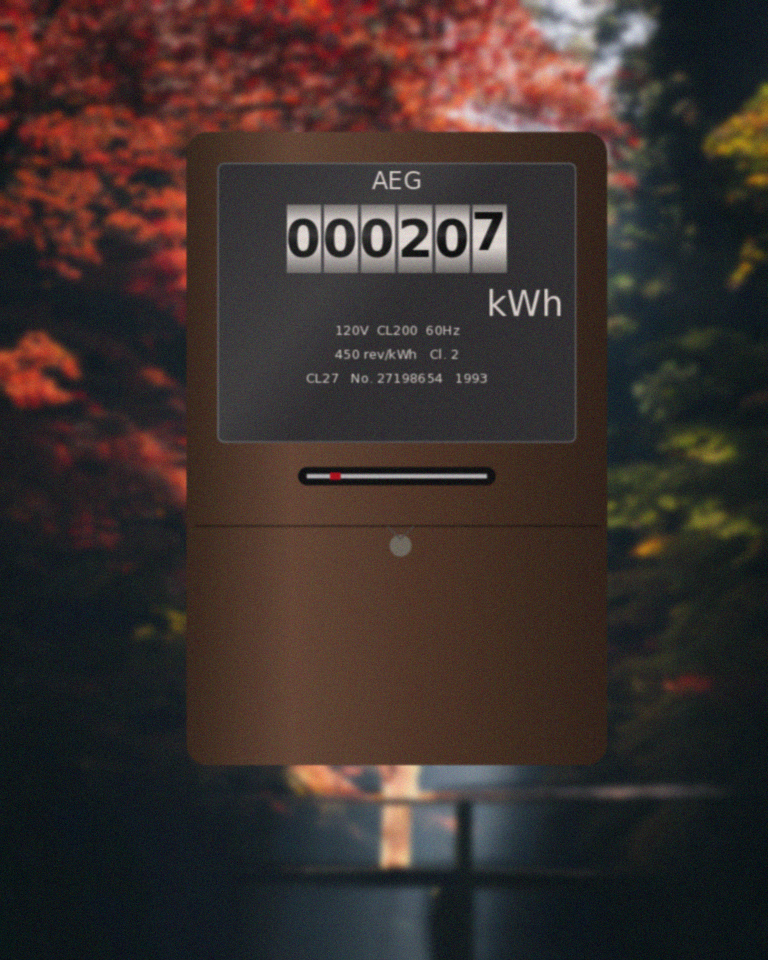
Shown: 207
